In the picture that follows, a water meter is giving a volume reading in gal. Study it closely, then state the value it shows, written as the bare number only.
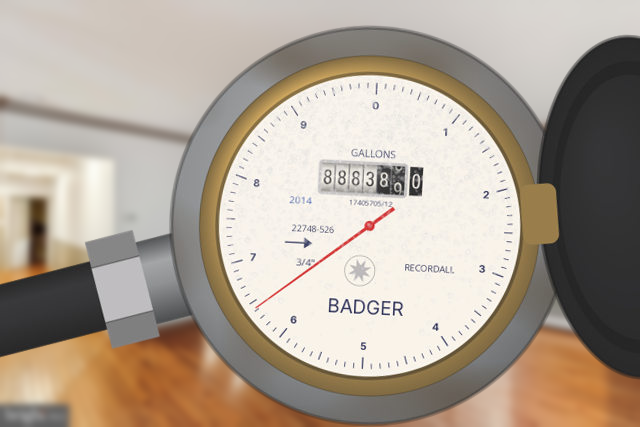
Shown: 8883886.4
